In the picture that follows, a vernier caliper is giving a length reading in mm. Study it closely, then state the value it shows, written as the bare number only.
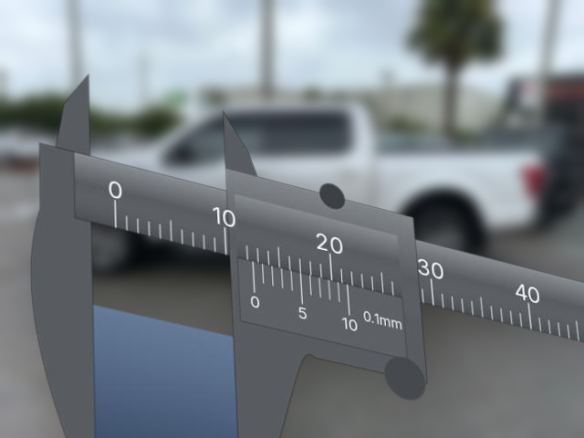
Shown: 12.5
